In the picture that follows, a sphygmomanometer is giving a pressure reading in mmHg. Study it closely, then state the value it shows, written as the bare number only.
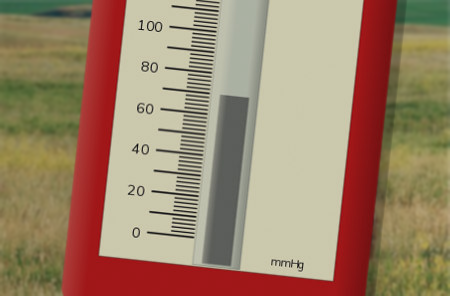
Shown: 70
